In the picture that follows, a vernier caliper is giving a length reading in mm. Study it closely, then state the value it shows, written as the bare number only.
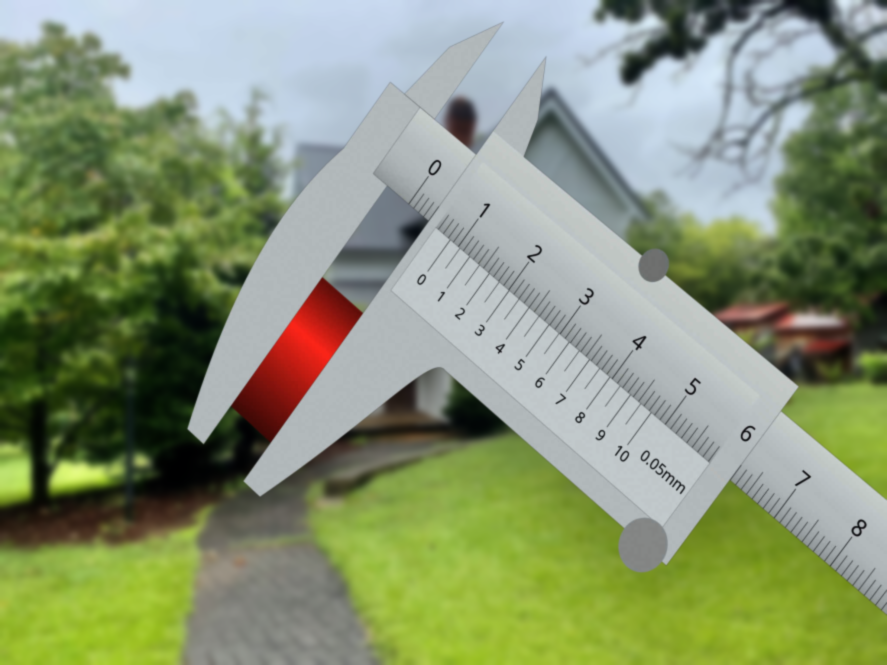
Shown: 8.4
